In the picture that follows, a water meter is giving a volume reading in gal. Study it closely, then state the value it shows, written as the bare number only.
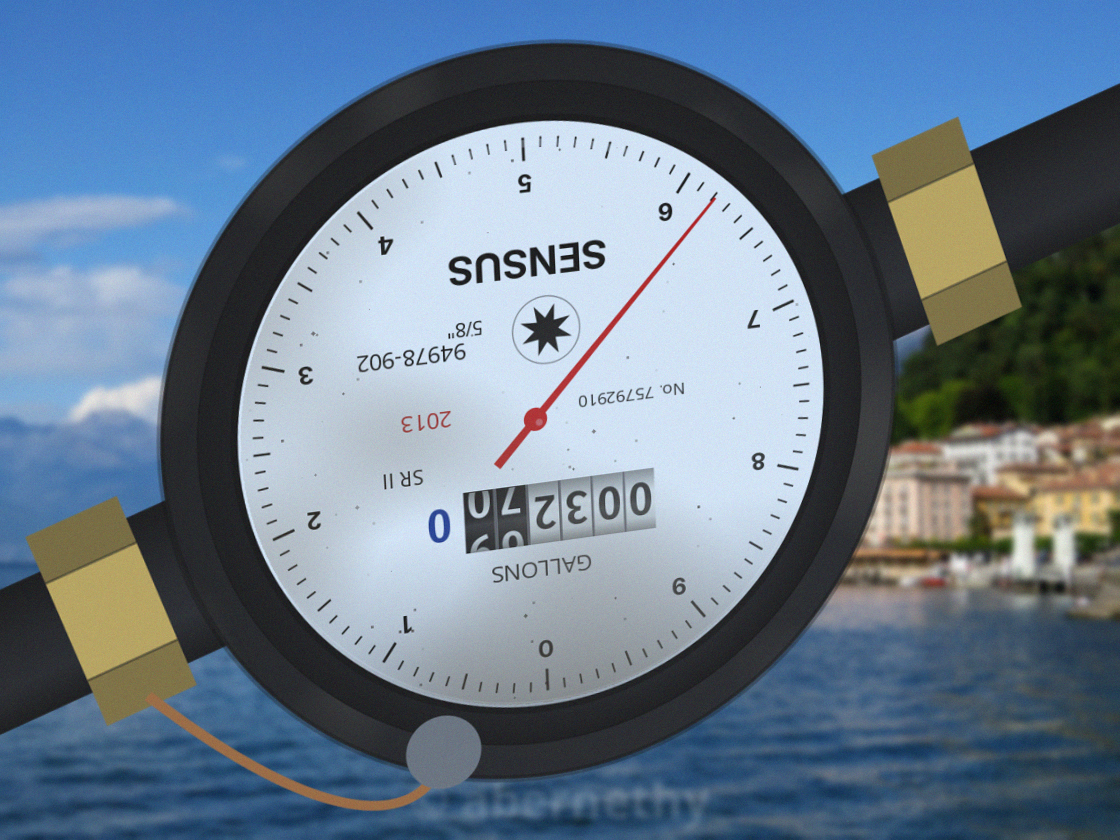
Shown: 32696.2
